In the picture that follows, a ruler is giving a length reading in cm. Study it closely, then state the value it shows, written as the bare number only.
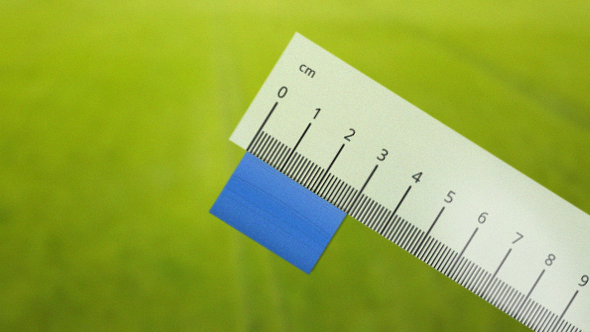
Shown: 3
